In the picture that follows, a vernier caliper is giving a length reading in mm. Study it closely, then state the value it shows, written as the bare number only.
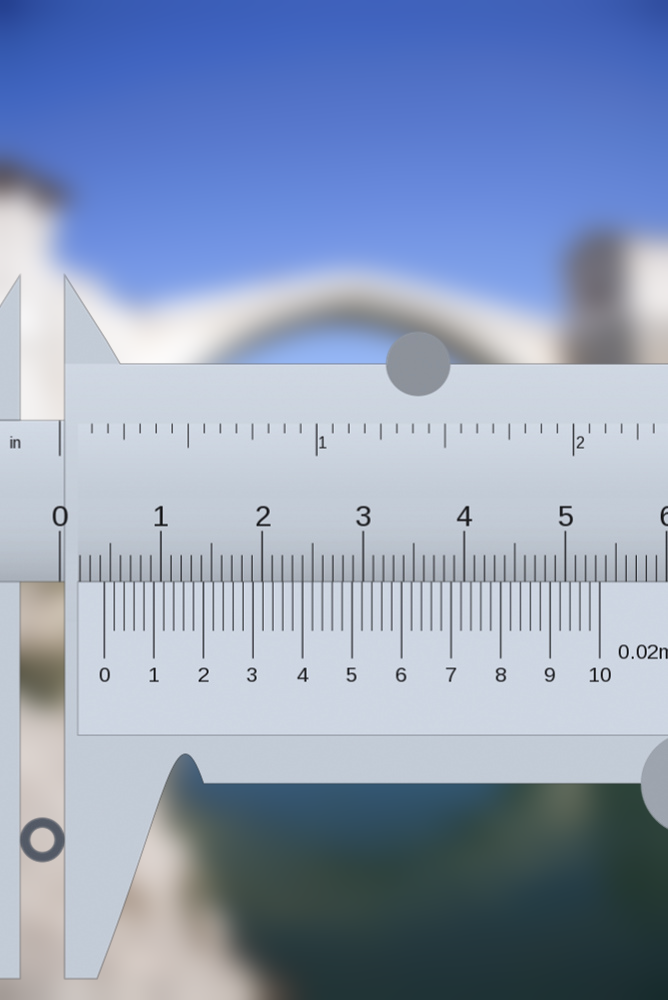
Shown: 4.4
